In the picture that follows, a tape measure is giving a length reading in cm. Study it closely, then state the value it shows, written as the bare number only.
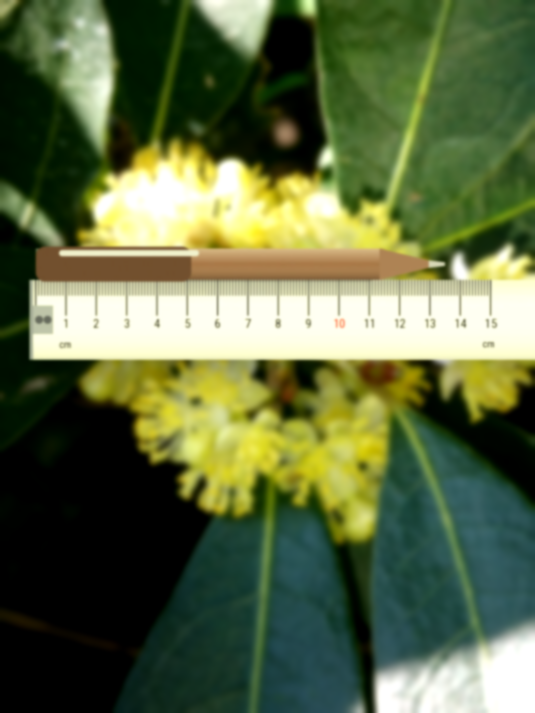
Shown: 13.5
